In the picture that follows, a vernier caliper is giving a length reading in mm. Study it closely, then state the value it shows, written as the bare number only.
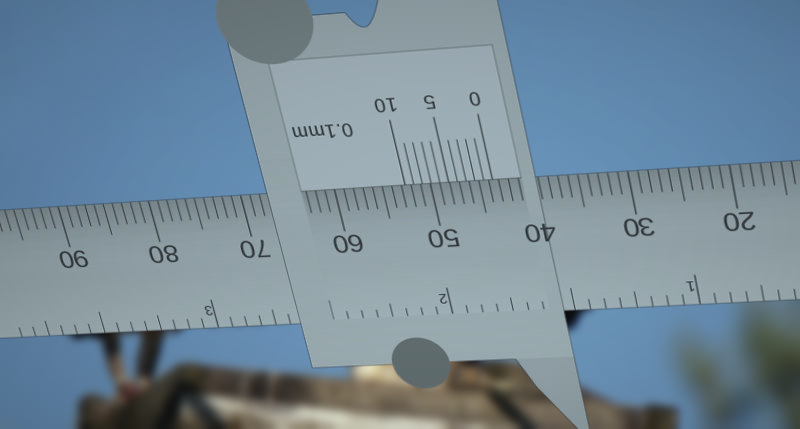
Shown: 43.6
